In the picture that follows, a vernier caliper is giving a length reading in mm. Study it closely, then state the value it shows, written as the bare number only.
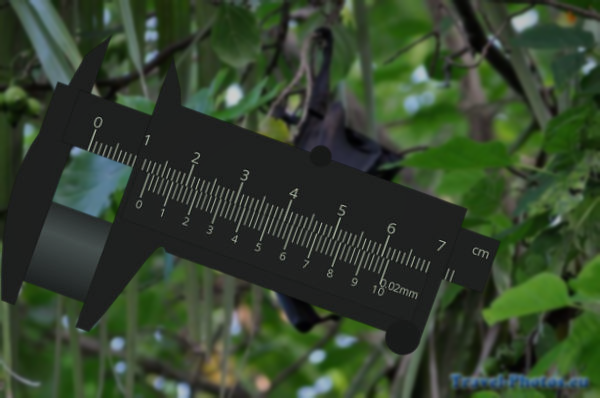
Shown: 12.5
